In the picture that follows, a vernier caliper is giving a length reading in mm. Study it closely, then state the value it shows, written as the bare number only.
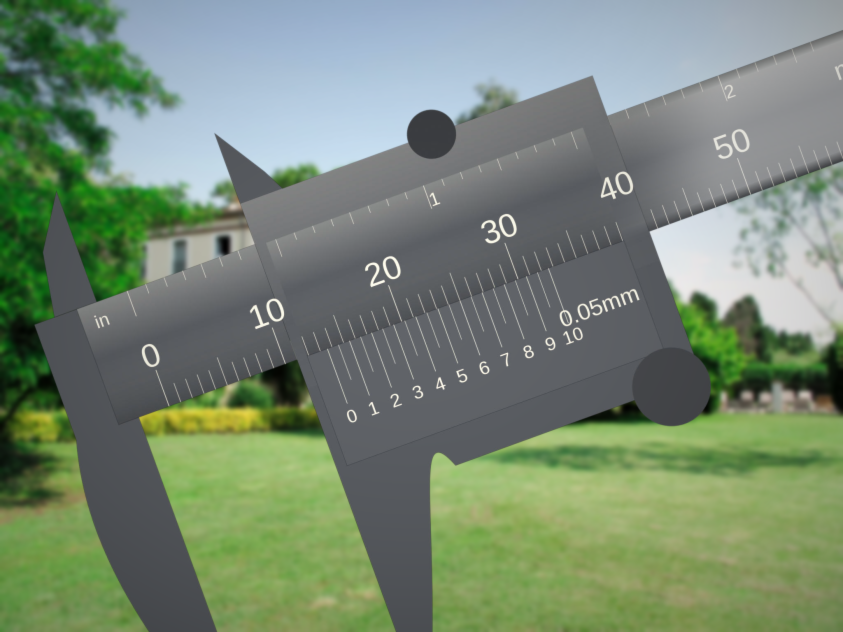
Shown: 13.6
